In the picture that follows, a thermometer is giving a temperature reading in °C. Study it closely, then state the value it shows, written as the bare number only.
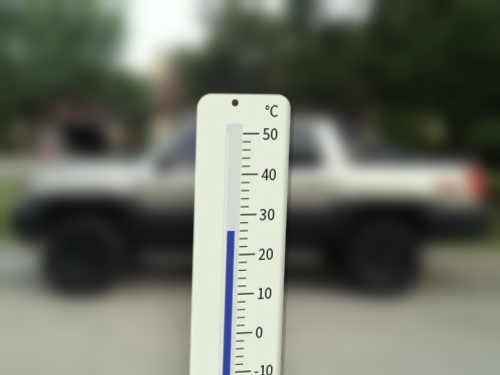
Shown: 26
